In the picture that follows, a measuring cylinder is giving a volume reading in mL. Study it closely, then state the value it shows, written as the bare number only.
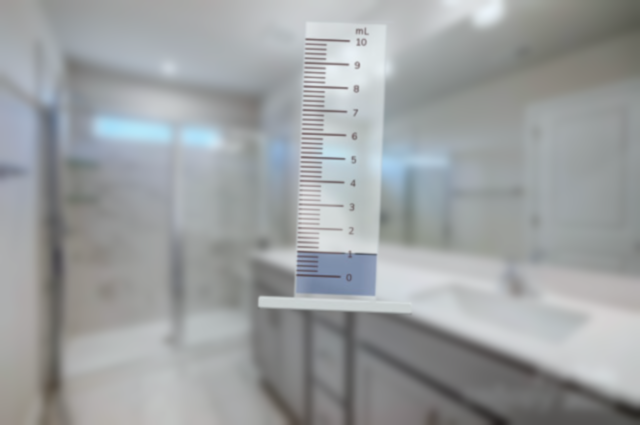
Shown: 1
